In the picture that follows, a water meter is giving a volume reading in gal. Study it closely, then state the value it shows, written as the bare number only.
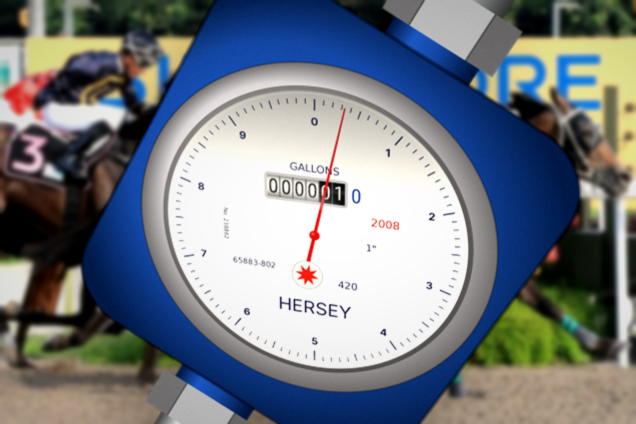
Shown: 10.3
